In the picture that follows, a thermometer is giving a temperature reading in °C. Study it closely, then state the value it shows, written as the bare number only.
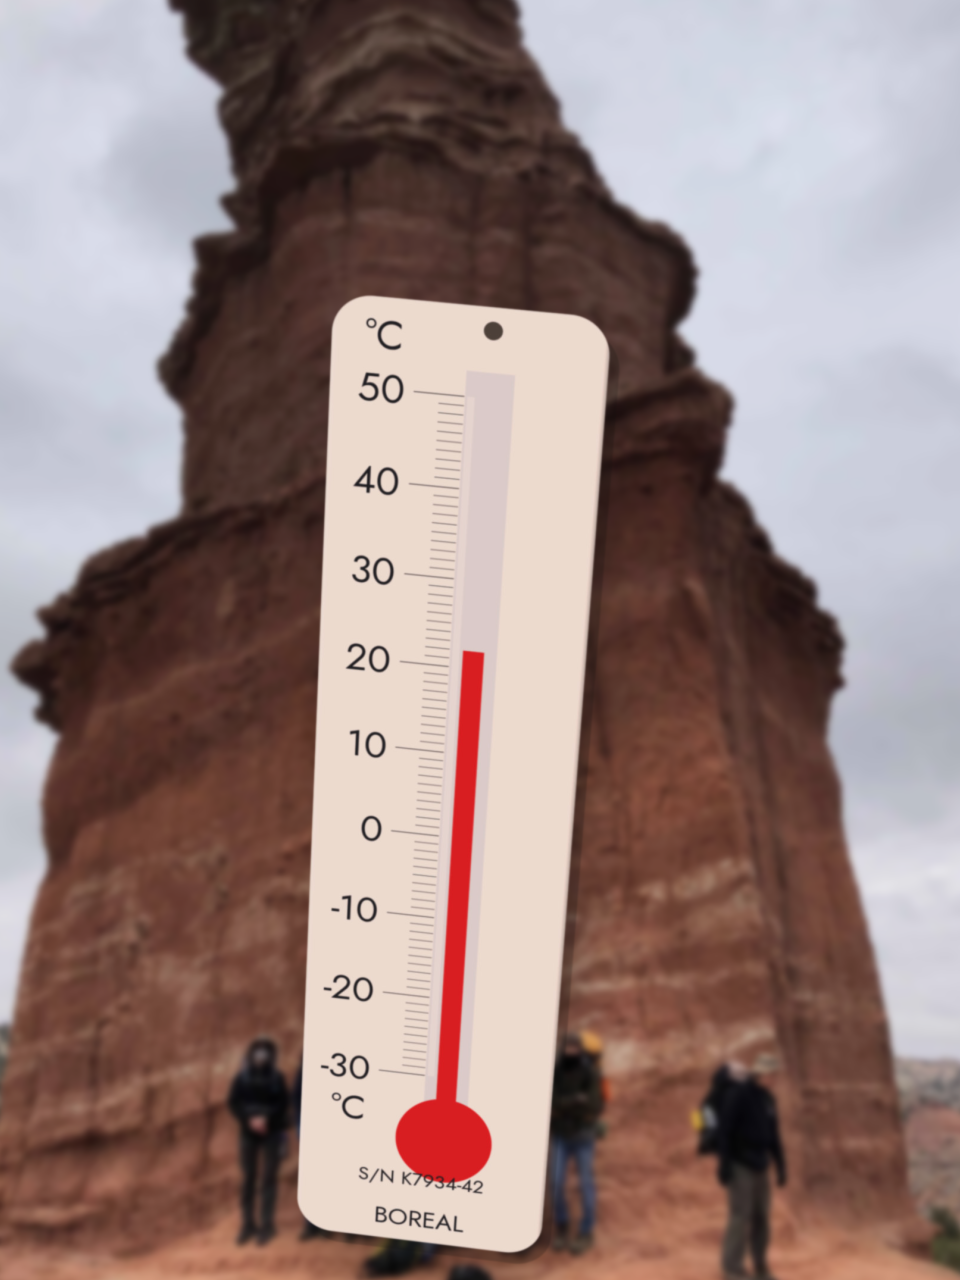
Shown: 22
